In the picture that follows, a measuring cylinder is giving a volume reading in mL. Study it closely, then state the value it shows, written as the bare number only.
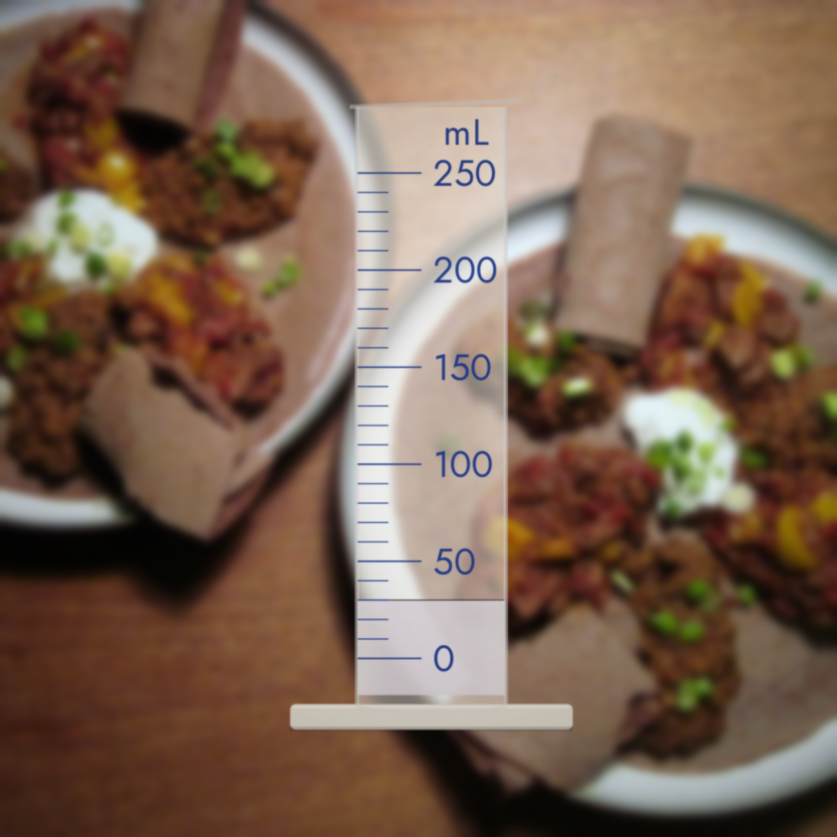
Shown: 30
